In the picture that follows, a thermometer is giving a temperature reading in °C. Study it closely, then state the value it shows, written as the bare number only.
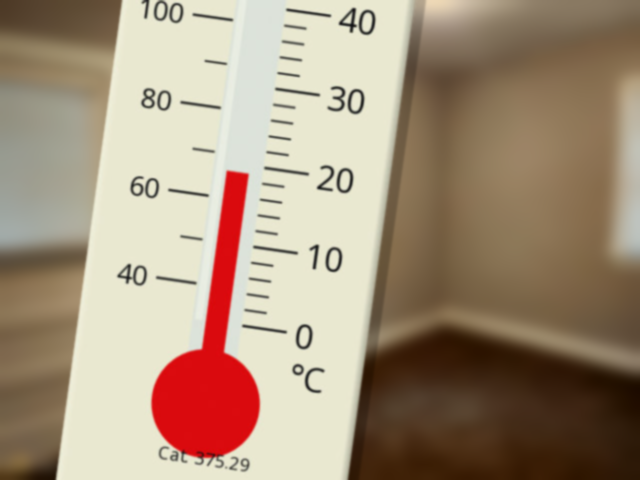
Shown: 19
